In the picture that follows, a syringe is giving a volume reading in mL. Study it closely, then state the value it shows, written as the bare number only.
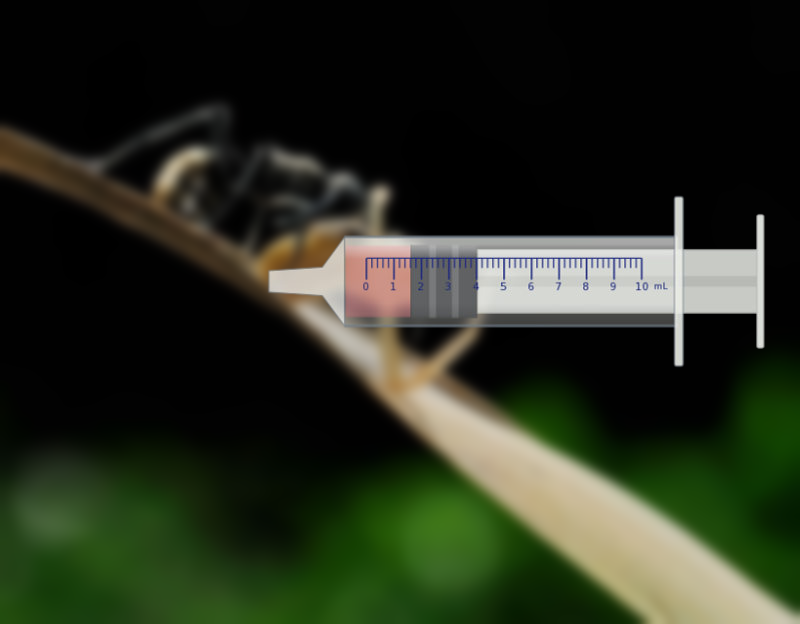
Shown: 1.6
